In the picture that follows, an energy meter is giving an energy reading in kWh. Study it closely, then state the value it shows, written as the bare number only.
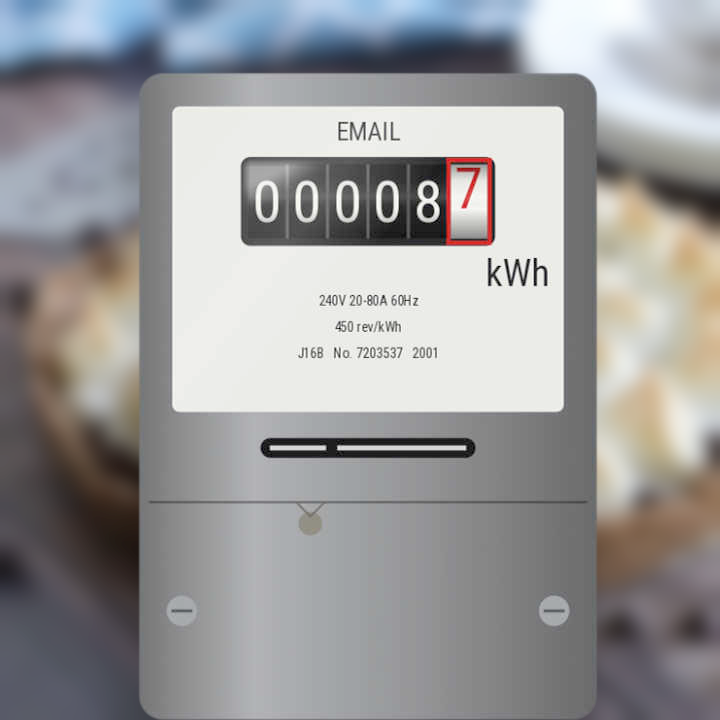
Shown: 8.7
